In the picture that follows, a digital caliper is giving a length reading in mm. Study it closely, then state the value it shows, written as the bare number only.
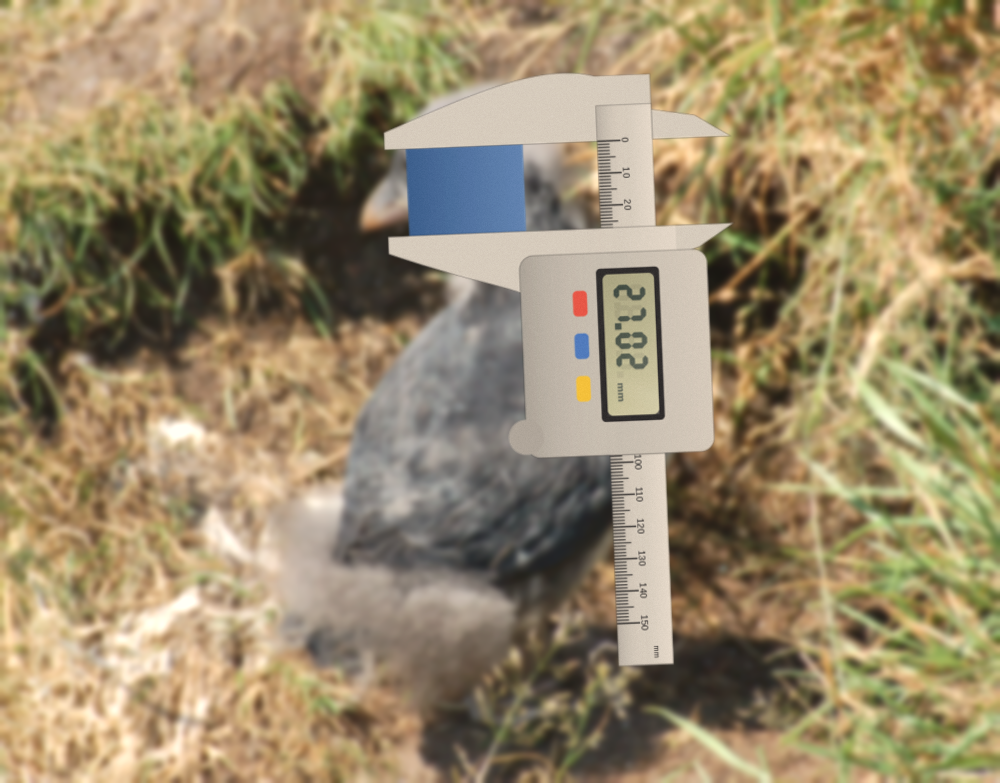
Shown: 27.02
